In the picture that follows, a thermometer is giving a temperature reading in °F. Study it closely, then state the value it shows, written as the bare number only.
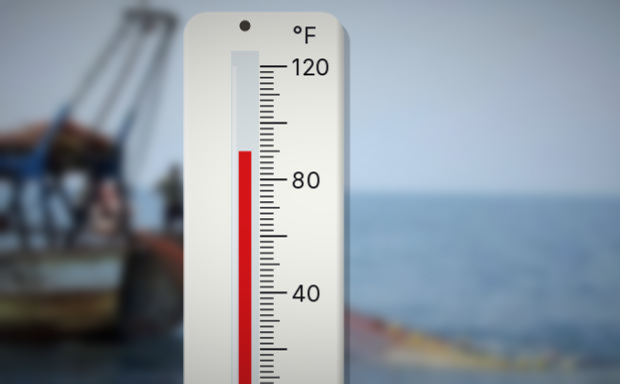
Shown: 90
